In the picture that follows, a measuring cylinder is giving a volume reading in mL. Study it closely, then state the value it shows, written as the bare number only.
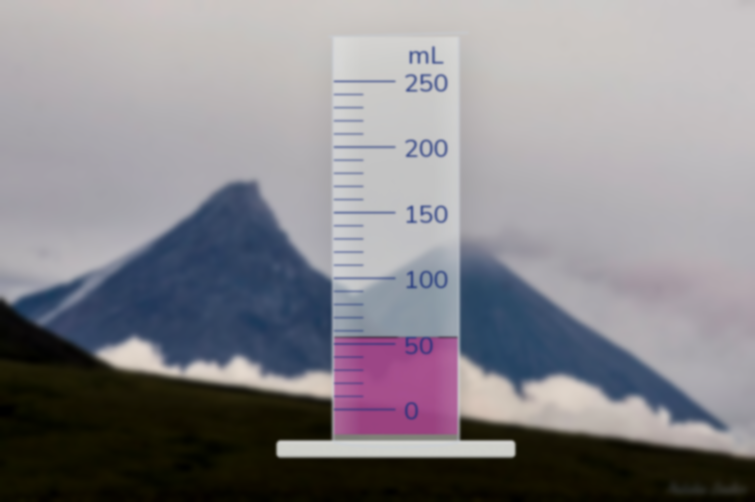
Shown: 55
